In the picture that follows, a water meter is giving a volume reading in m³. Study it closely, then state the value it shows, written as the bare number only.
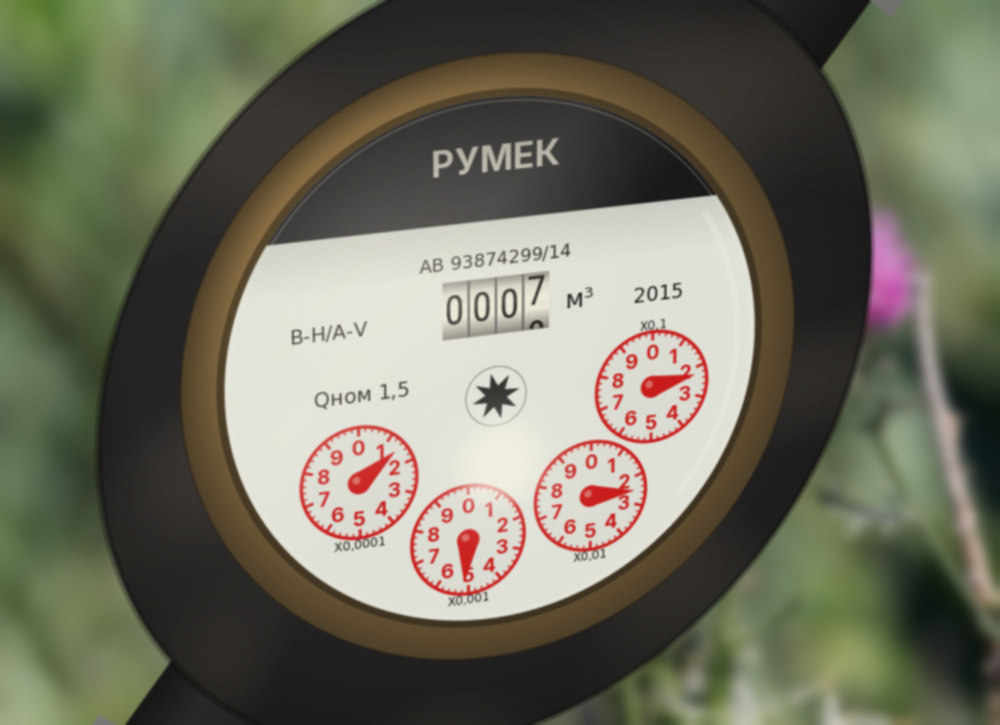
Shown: 7.2251
